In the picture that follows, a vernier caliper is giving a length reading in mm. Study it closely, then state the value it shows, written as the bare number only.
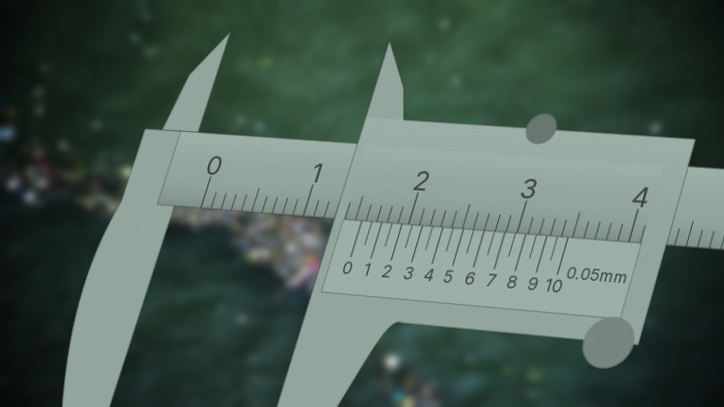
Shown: 15.6
